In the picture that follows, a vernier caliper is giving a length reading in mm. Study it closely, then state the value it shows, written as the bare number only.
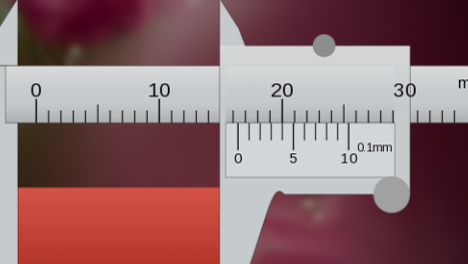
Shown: 16.4
